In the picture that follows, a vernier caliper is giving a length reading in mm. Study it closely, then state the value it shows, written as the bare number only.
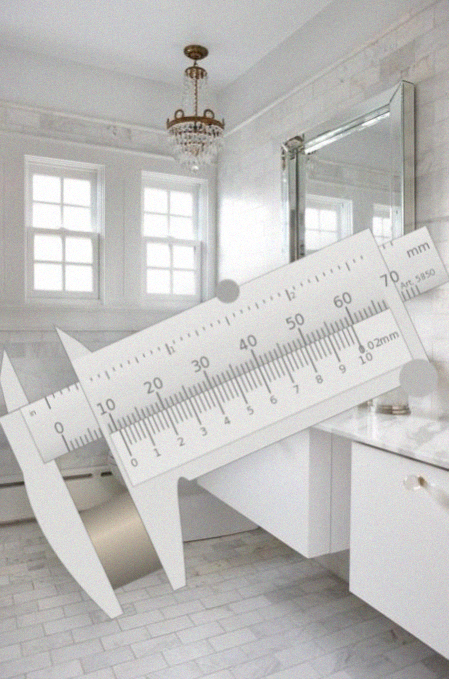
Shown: 10.5
